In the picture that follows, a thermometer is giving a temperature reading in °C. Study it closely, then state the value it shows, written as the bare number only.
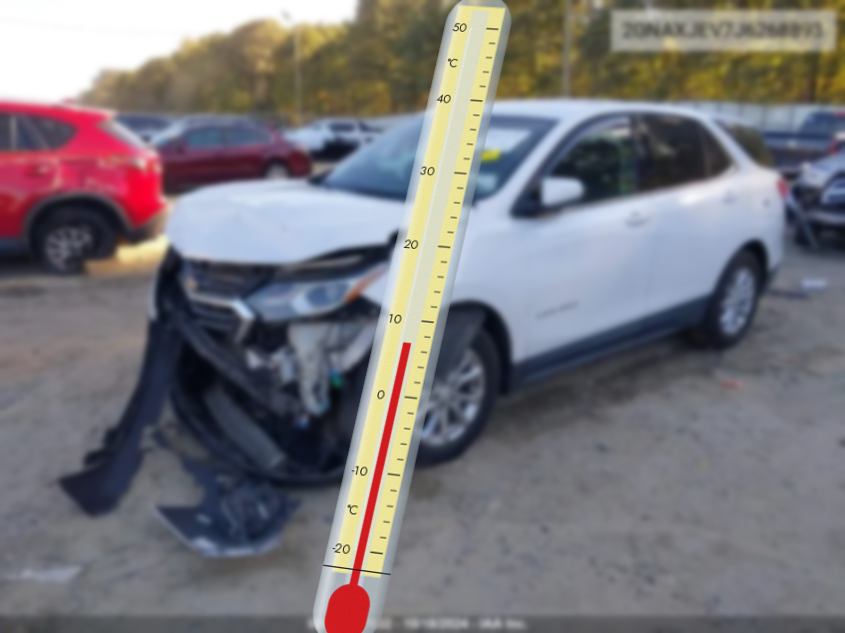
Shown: 7
